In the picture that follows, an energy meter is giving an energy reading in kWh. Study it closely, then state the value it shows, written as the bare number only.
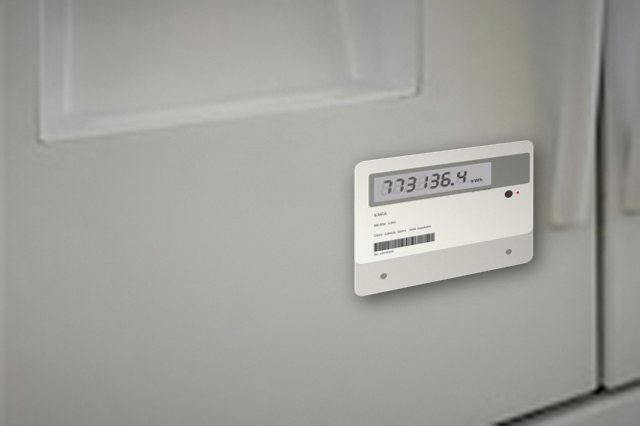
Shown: 773136.4
